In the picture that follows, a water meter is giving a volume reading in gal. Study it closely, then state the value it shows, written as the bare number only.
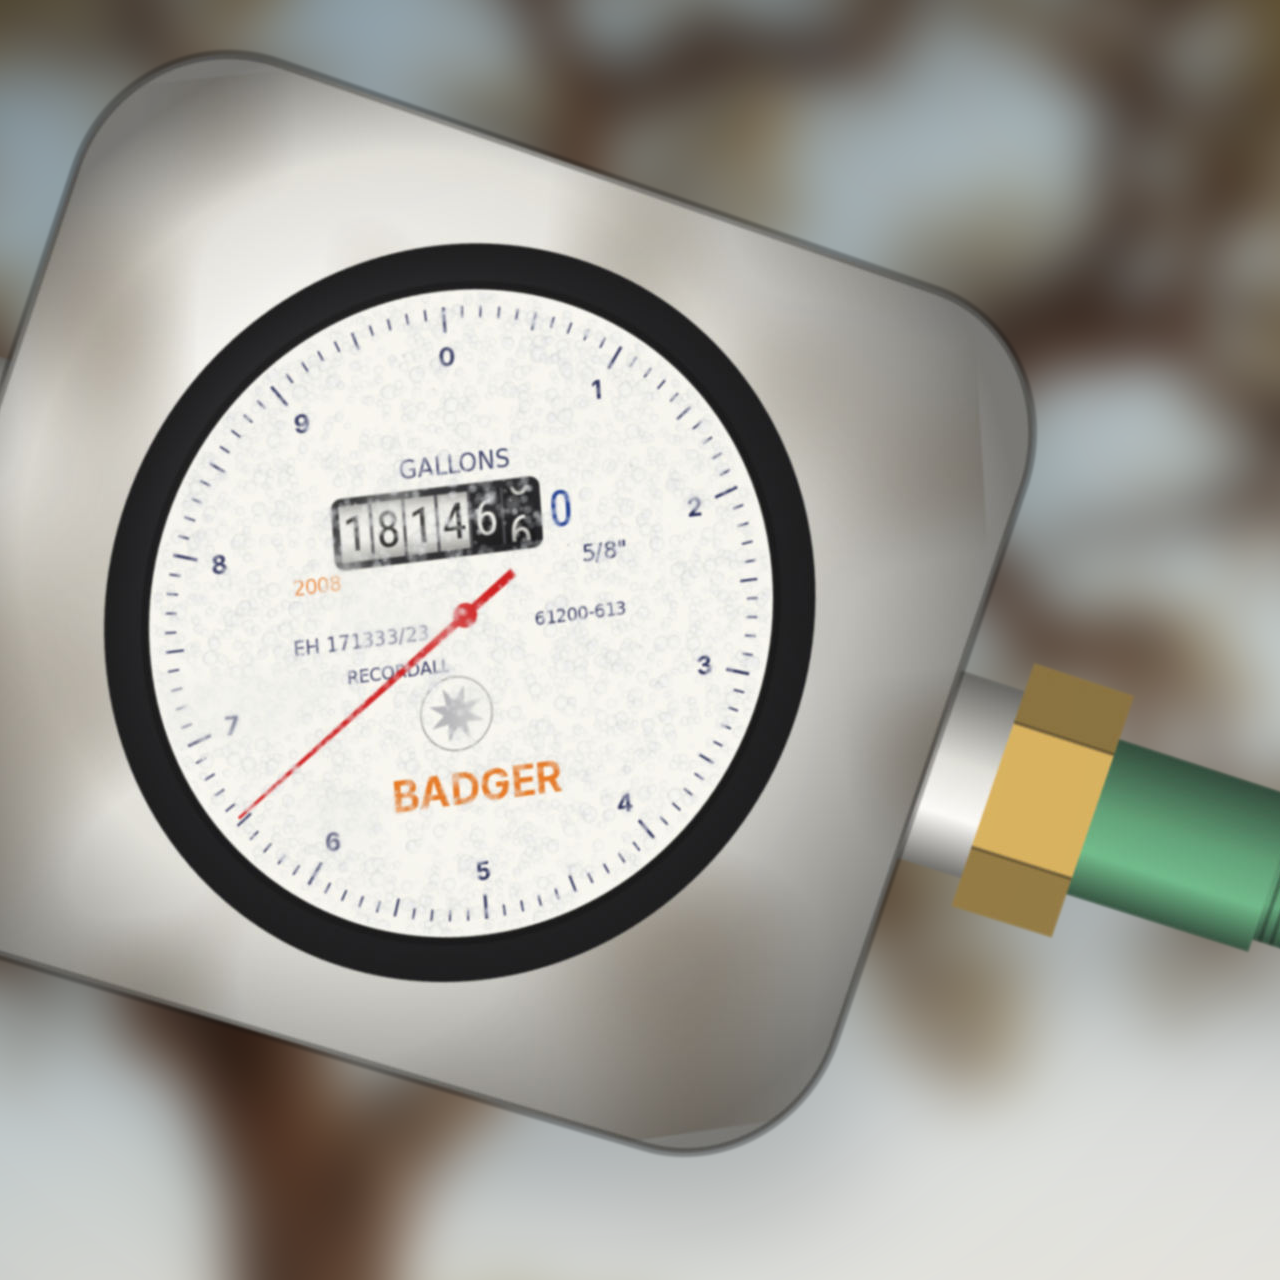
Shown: 1814656.5
